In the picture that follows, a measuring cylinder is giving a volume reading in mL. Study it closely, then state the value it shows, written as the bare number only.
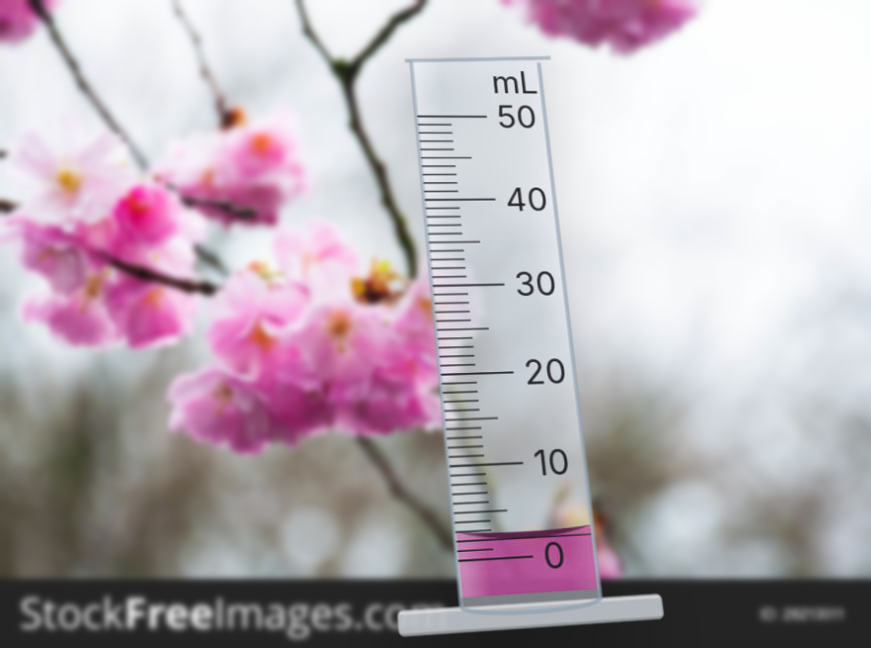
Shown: 2
